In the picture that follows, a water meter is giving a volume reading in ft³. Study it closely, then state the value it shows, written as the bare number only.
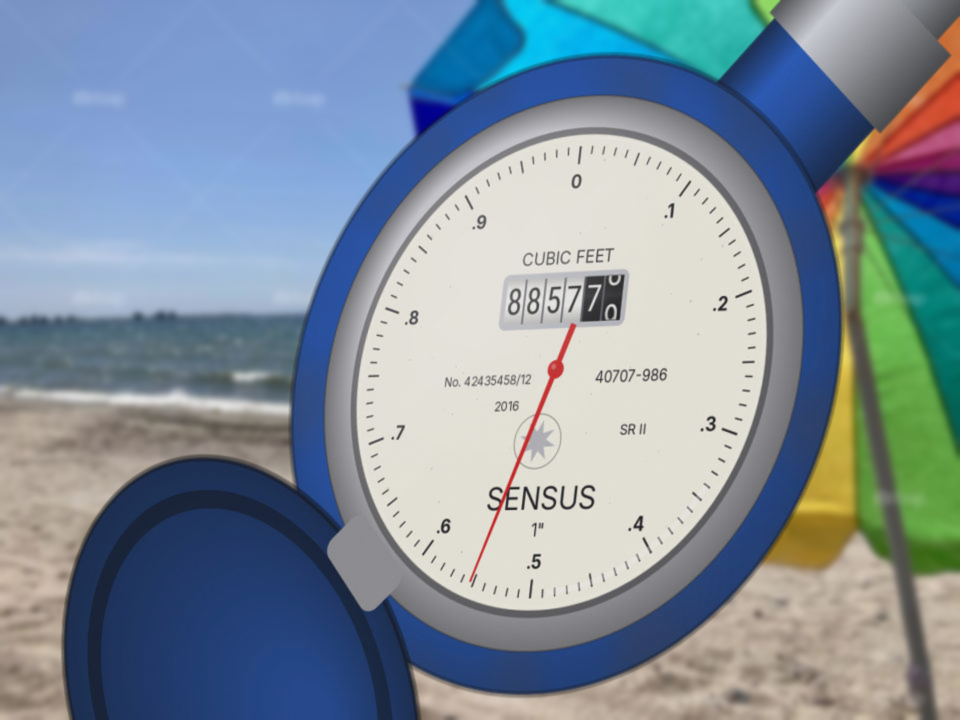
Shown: 885778.55
